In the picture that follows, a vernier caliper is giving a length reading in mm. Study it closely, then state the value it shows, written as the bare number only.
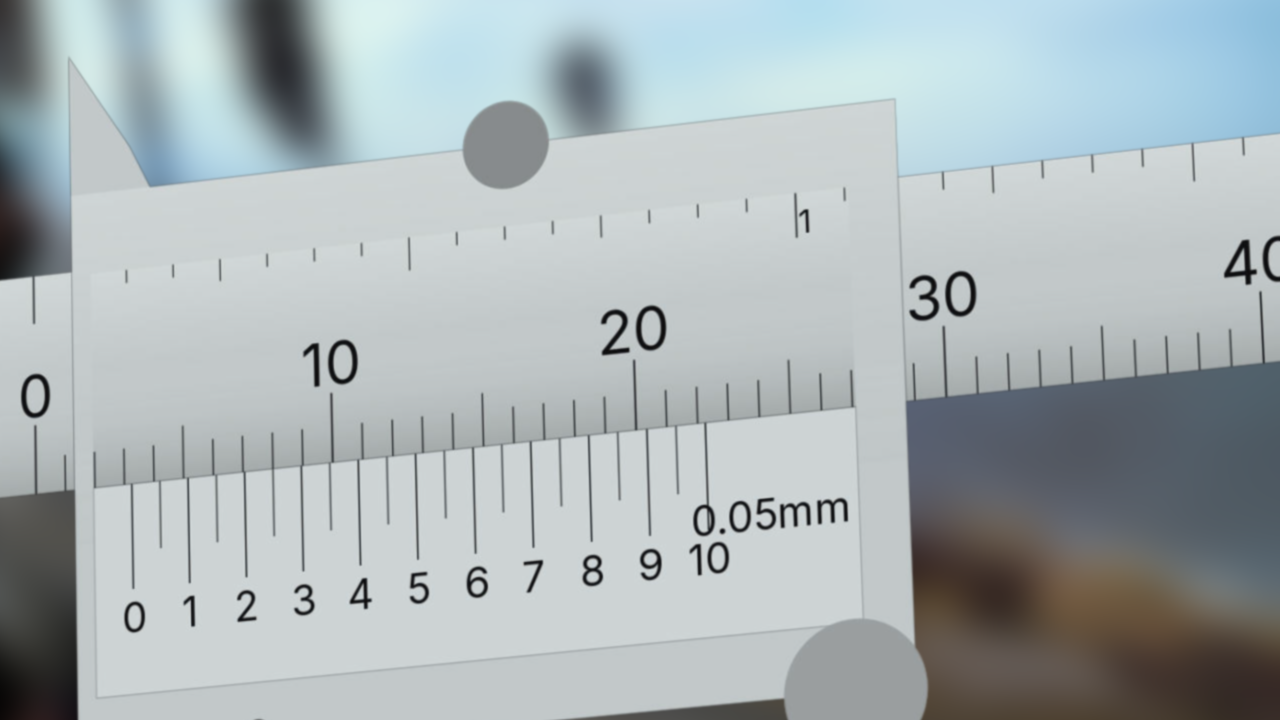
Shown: 3.25
